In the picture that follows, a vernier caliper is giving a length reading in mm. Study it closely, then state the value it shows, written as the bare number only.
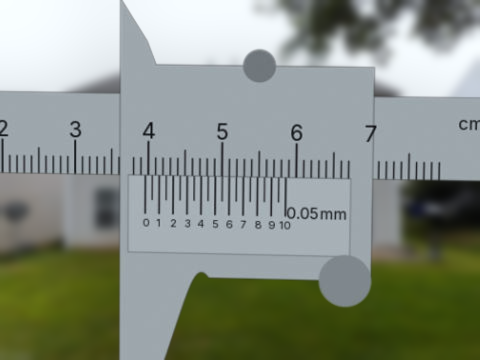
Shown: 39.6
